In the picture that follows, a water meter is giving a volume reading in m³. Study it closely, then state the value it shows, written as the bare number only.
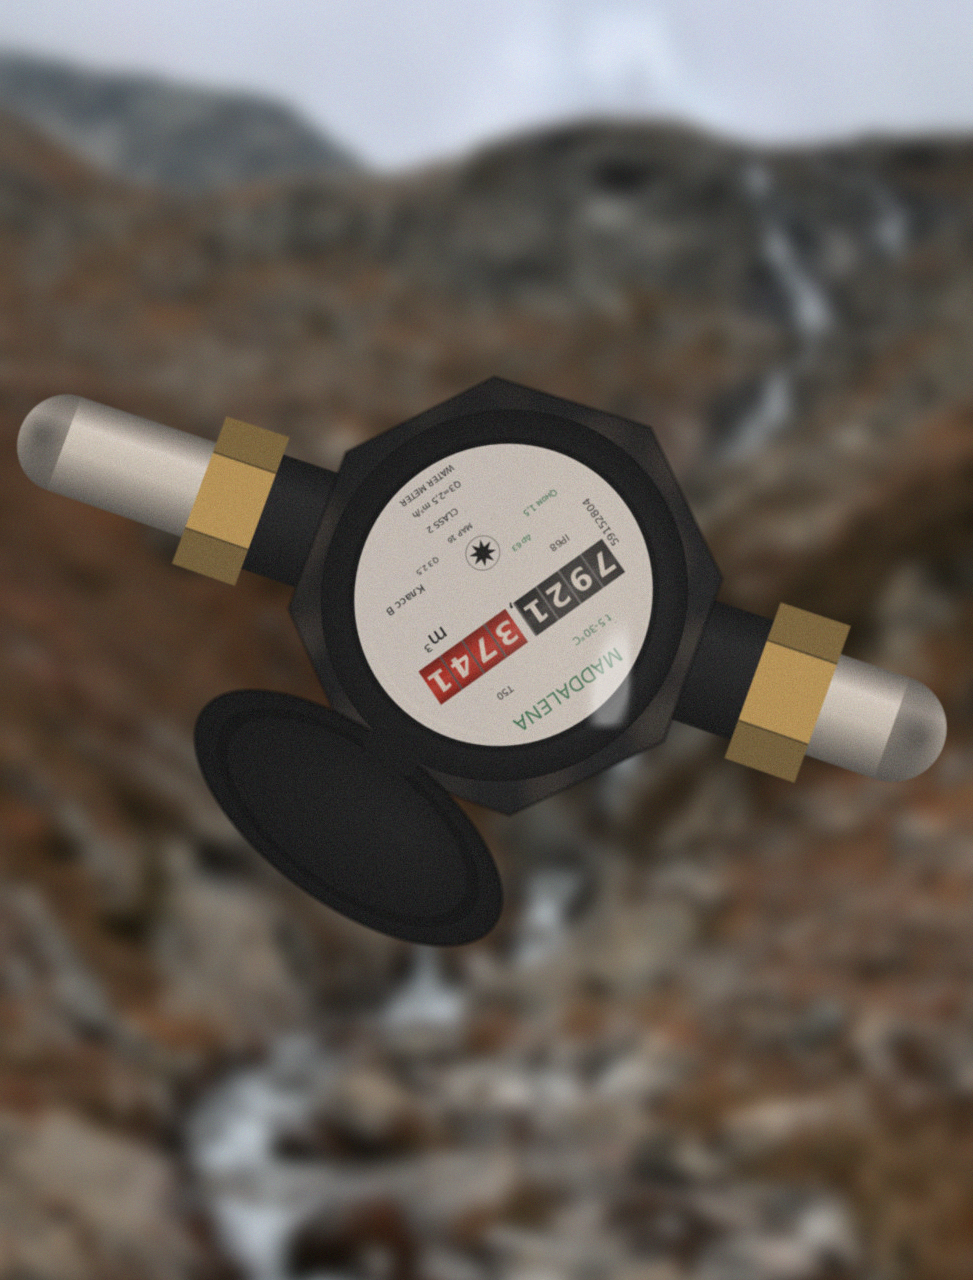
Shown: 7921.3741
